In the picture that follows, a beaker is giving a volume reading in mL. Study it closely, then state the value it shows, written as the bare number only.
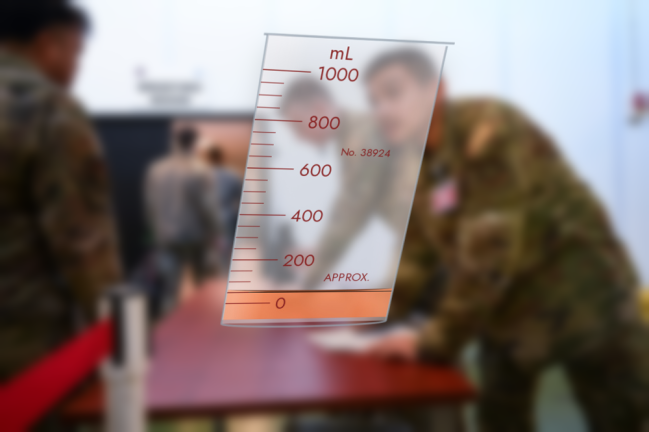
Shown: 50
